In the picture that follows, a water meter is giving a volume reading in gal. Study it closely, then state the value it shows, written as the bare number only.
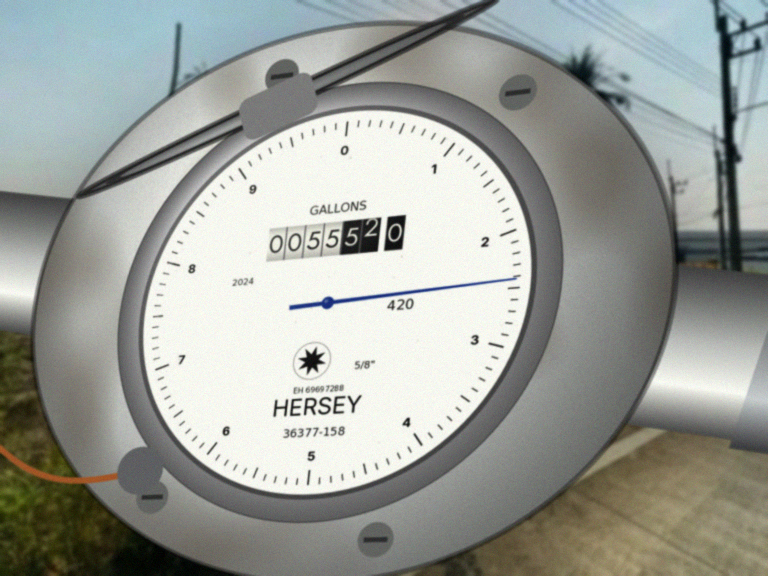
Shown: 55522.4
